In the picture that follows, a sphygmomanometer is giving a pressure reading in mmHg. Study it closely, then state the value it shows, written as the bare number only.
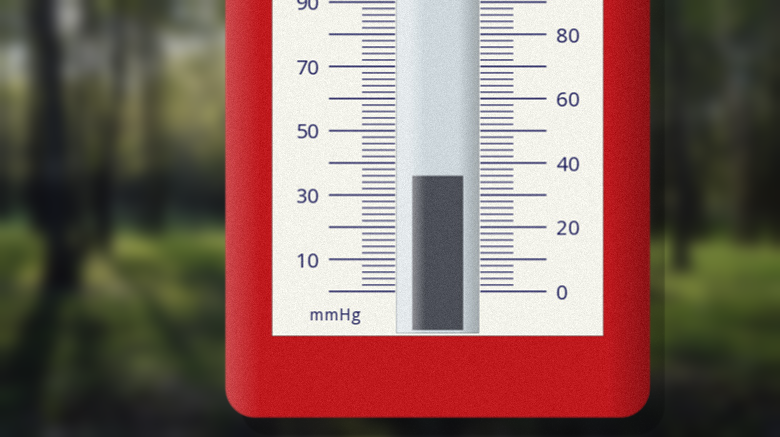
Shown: 36
